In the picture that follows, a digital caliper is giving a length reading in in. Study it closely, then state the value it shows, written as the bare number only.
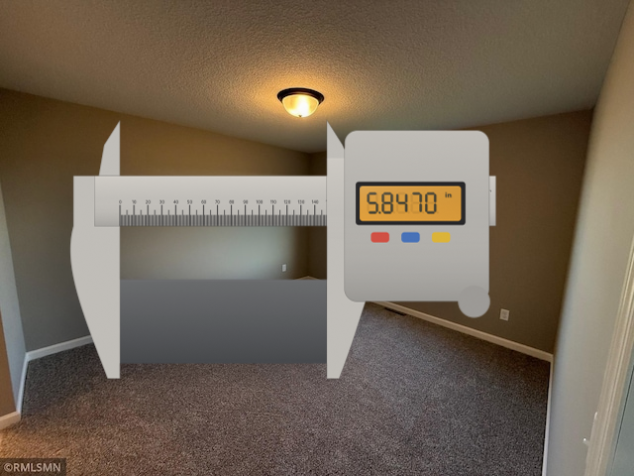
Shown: 5.8470
